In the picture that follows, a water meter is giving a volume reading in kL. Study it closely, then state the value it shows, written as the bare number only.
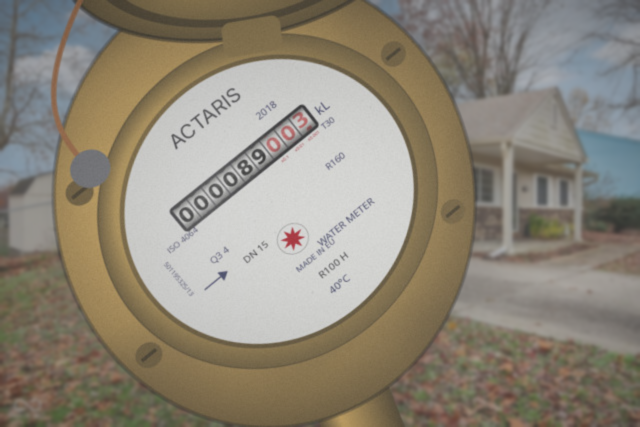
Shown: 89.003
